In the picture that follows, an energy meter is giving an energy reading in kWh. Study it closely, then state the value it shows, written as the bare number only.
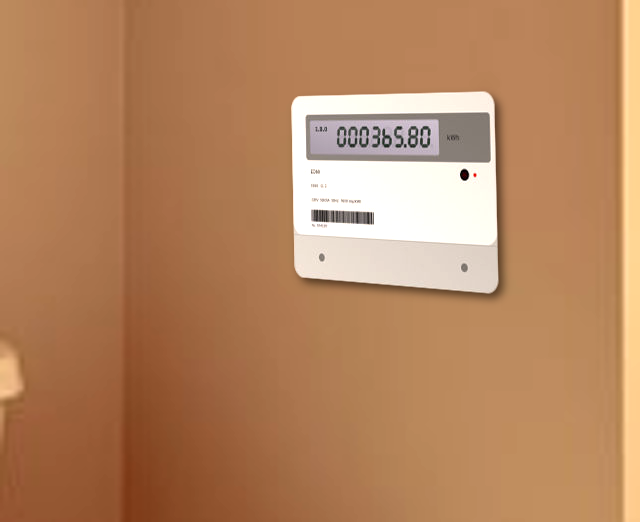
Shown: 365.80
